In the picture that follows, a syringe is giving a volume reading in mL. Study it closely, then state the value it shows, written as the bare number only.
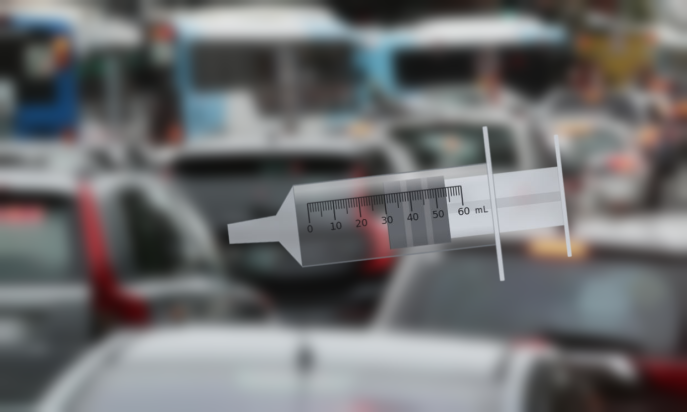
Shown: 30
